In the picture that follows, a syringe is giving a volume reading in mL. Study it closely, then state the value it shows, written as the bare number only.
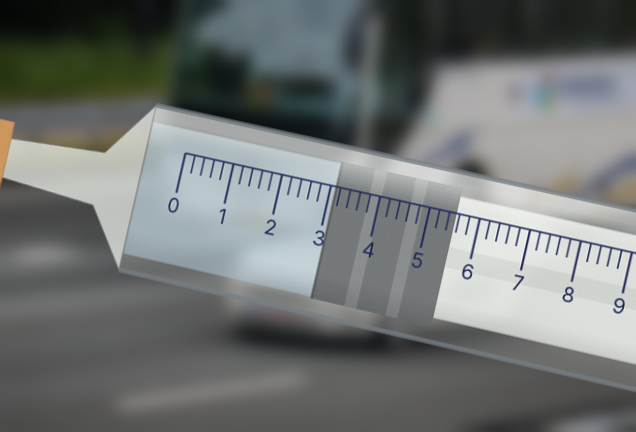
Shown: 3.1
